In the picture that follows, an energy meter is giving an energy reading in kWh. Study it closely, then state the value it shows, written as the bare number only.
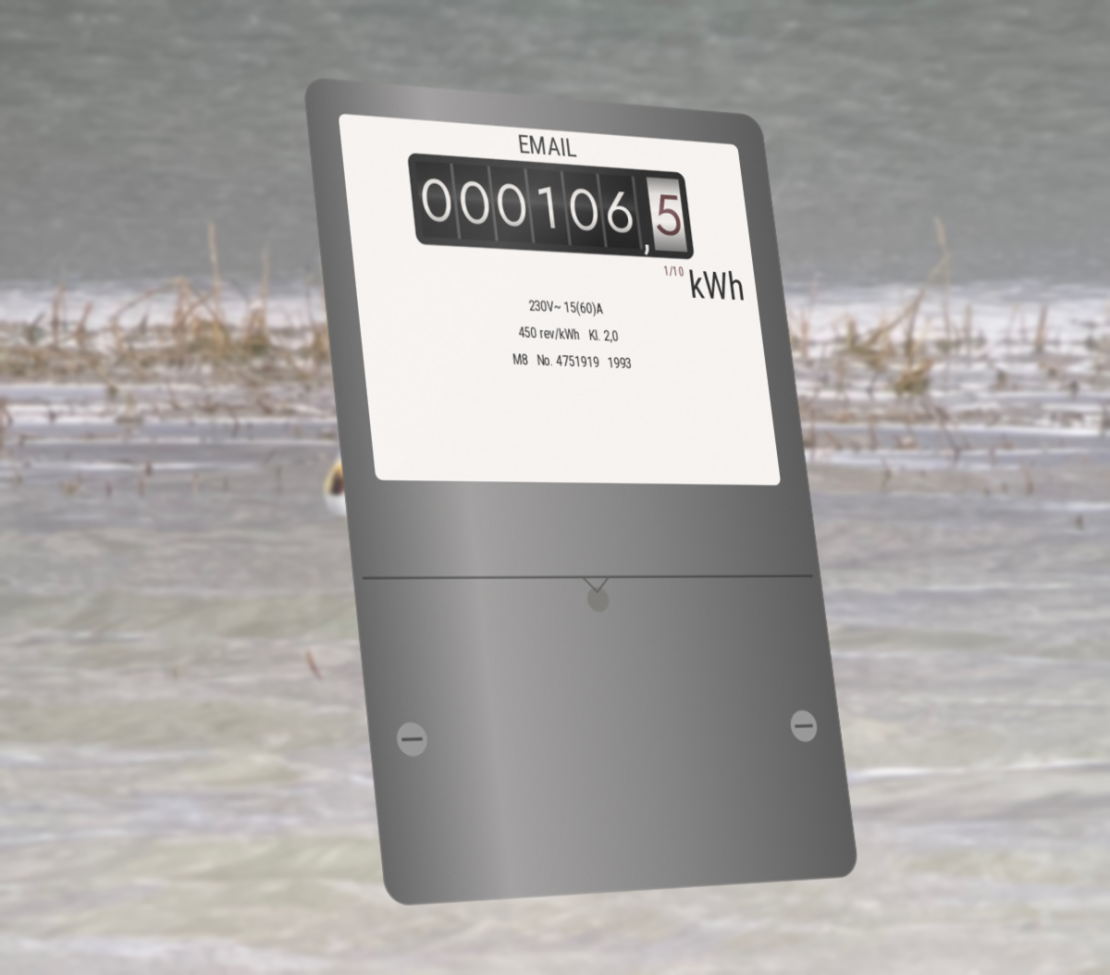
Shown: 106.5
